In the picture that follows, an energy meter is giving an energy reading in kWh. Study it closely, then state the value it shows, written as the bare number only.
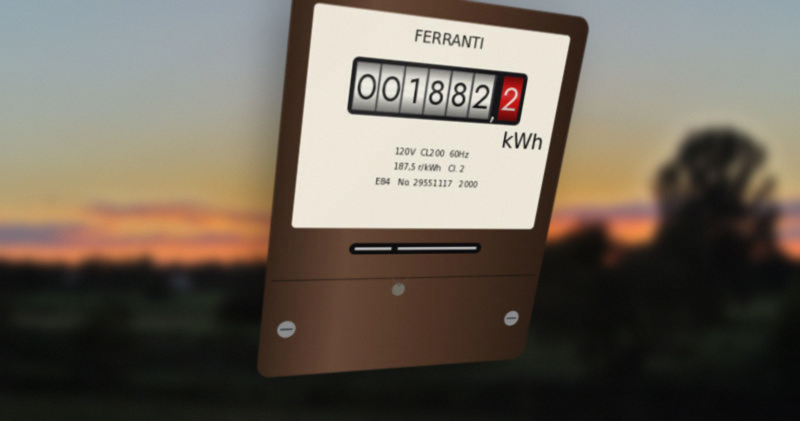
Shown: 1882.2
